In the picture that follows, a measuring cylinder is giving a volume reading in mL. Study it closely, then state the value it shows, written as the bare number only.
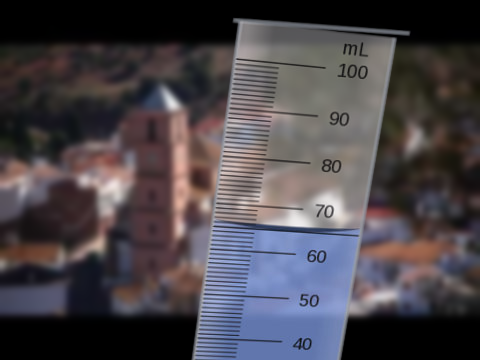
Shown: 65
